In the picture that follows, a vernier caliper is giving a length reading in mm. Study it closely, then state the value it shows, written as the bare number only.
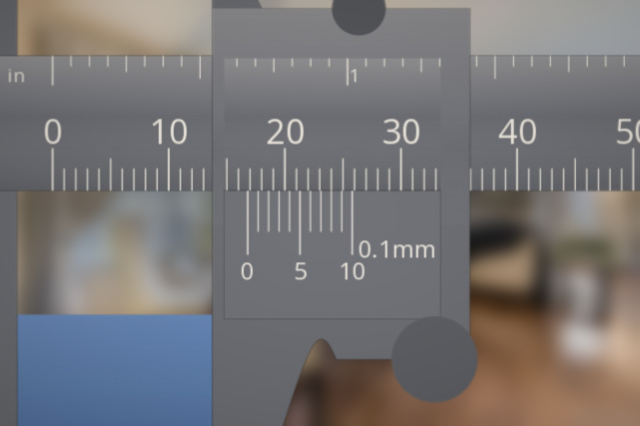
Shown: 16.8
